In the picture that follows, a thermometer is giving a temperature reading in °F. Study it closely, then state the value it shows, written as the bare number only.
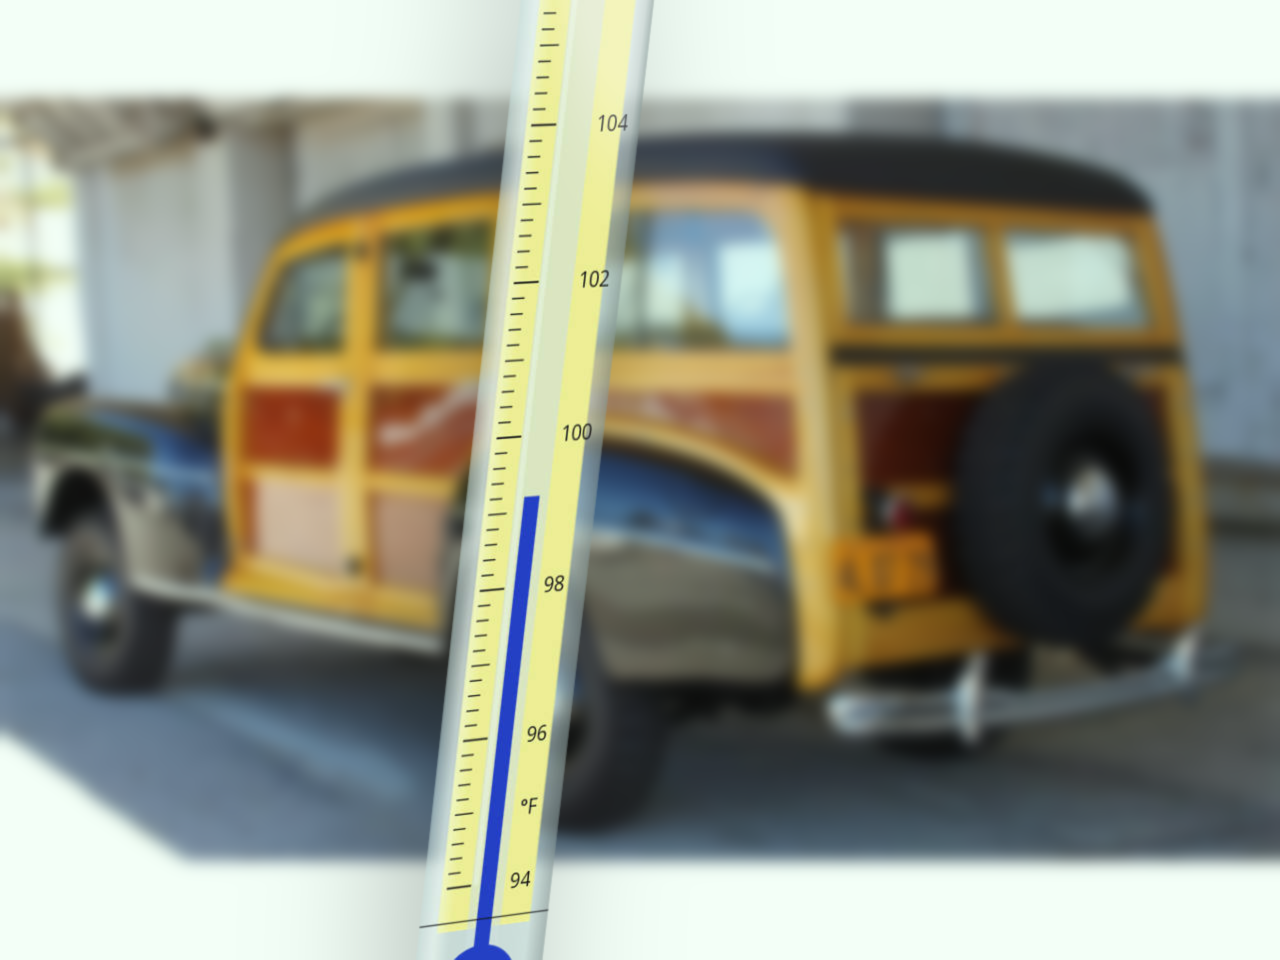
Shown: 99.2
